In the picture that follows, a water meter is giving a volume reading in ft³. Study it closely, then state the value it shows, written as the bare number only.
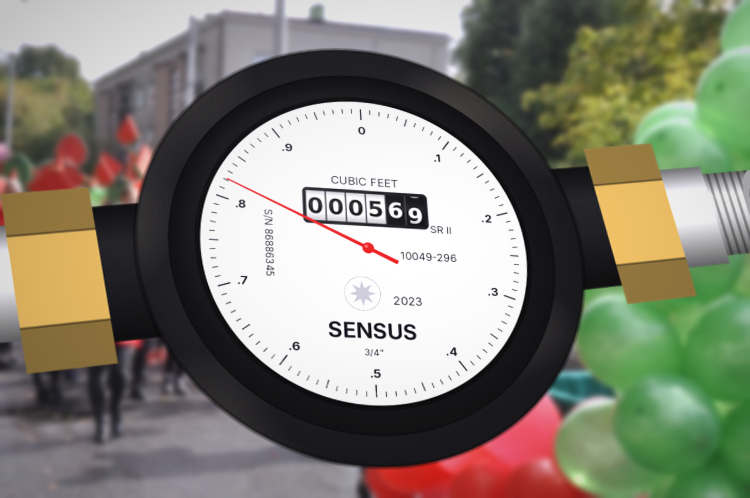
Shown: 568.82
